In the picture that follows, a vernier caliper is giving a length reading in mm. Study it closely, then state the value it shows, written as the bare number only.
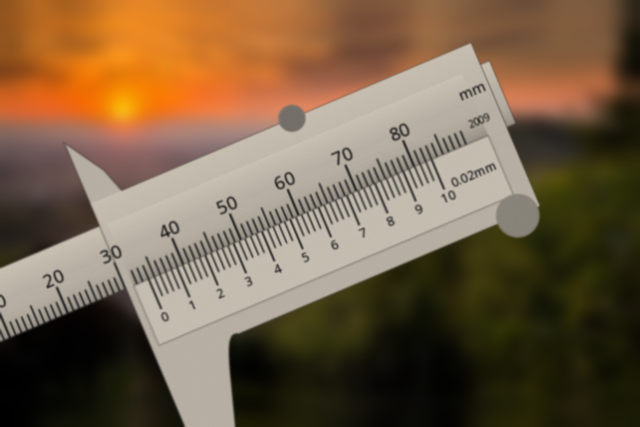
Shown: 34.0
